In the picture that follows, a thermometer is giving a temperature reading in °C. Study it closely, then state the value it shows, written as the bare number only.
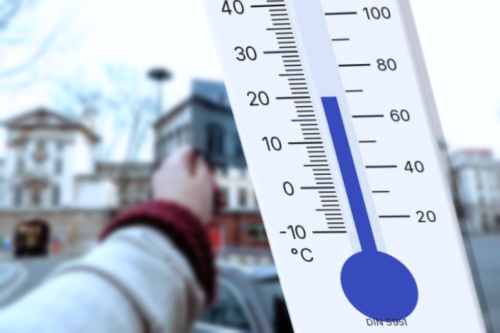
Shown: 20
